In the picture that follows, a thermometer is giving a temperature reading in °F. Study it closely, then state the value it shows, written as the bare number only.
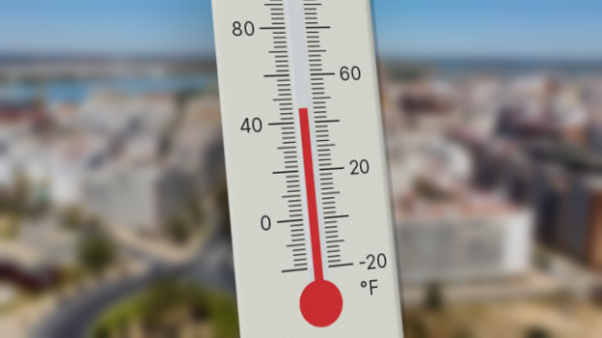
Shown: 46
